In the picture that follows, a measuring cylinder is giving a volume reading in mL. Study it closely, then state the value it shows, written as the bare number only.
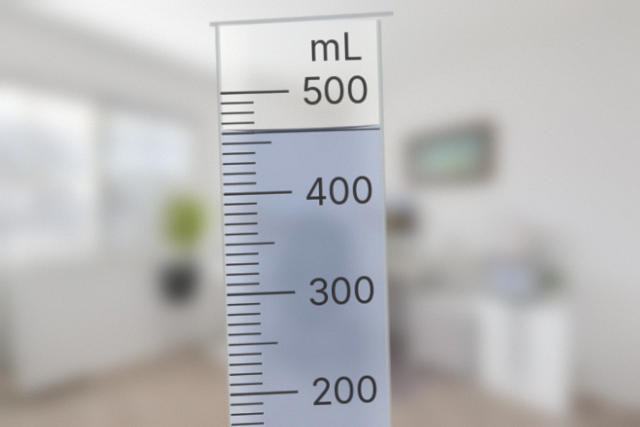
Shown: 460
